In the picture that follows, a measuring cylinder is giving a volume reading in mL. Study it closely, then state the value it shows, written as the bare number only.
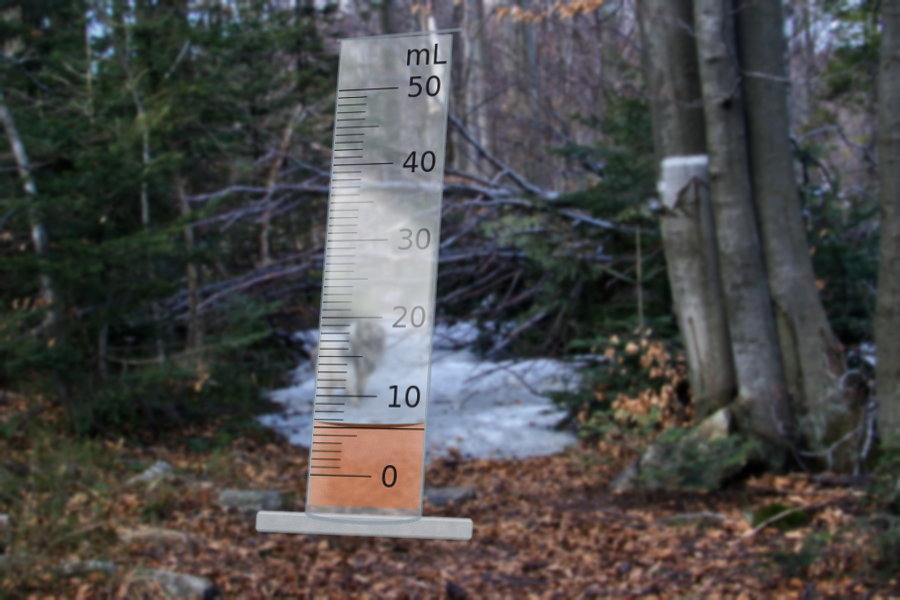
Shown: 6
